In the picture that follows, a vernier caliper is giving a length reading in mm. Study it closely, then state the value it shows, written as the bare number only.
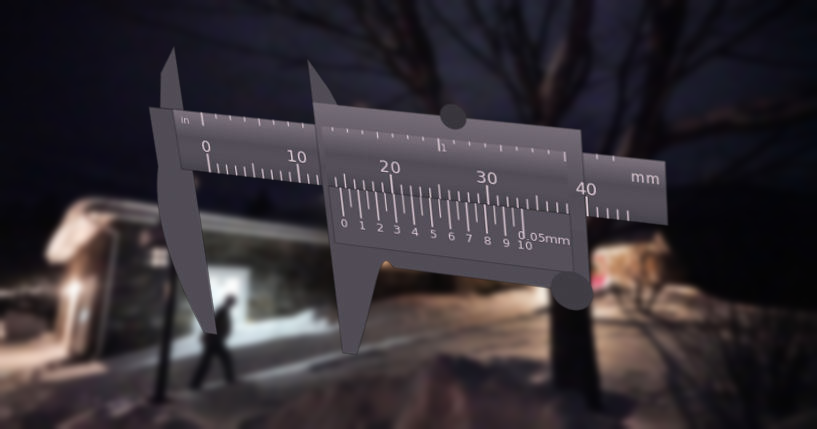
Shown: 14.4
